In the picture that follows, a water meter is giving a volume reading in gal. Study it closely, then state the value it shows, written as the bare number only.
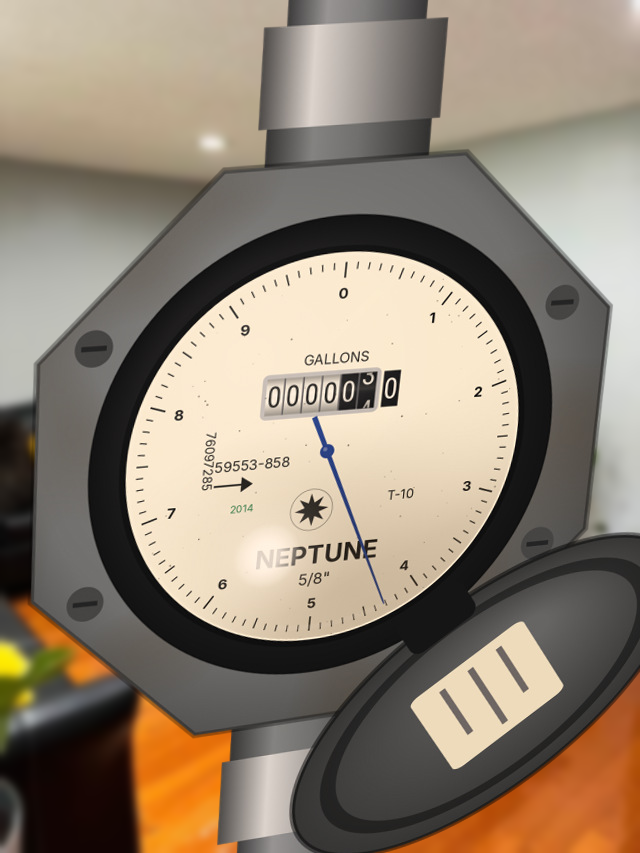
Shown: 34.3
